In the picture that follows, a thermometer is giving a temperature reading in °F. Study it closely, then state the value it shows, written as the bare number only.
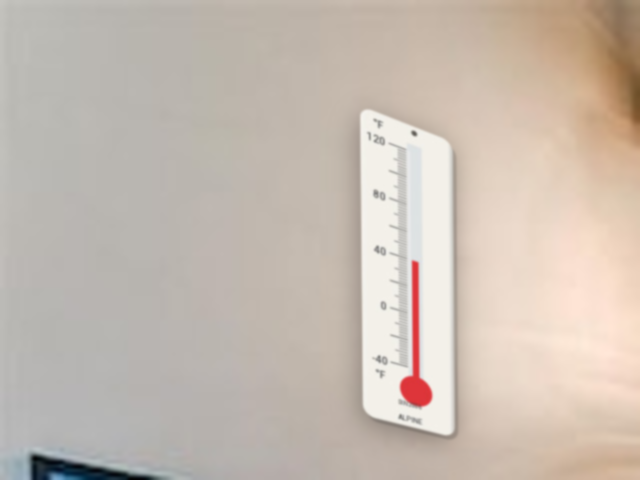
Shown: 40
